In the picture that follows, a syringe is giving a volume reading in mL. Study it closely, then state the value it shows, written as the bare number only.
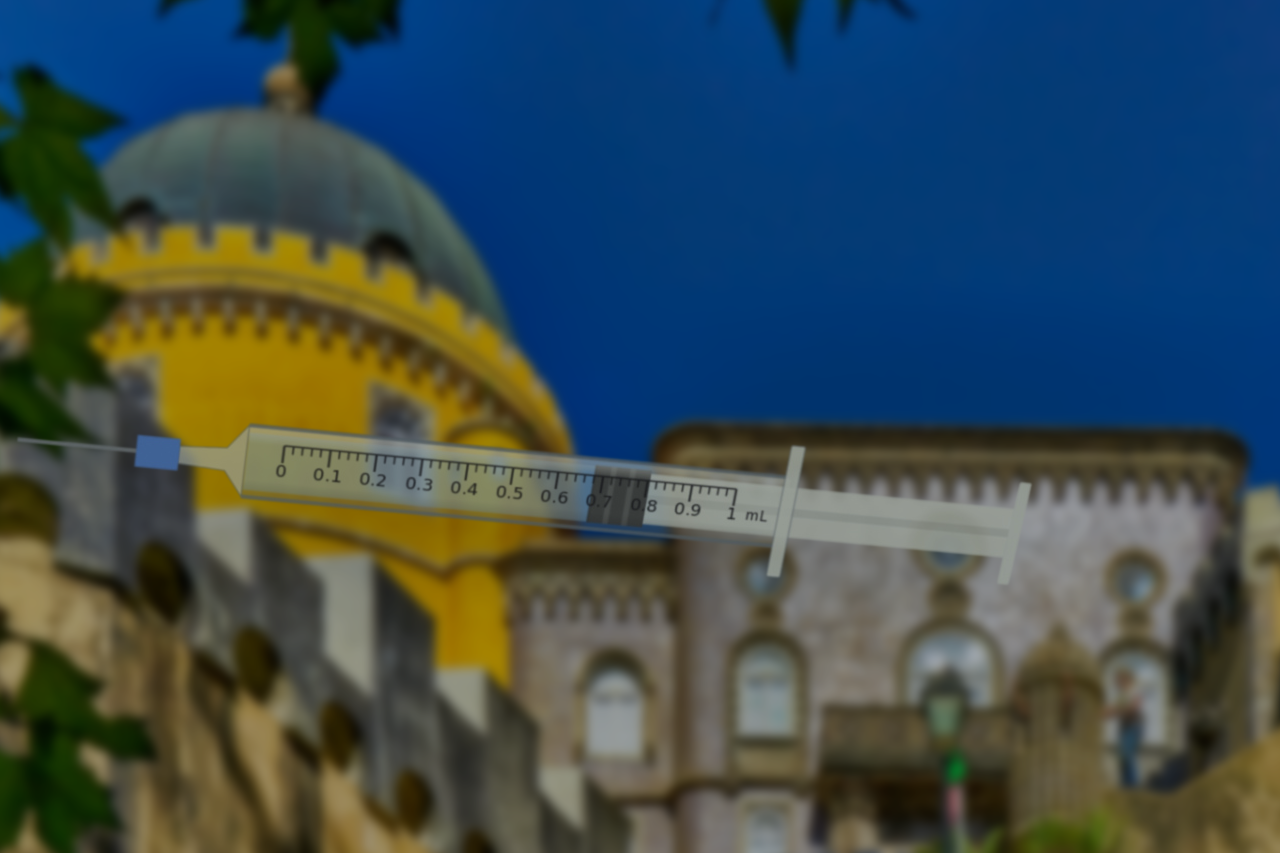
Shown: 0.68
